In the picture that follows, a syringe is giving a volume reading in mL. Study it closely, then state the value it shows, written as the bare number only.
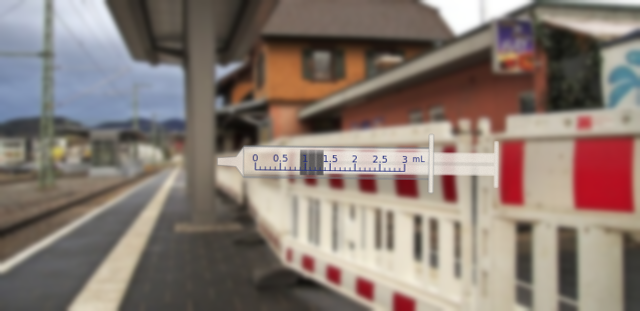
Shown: 0.9
